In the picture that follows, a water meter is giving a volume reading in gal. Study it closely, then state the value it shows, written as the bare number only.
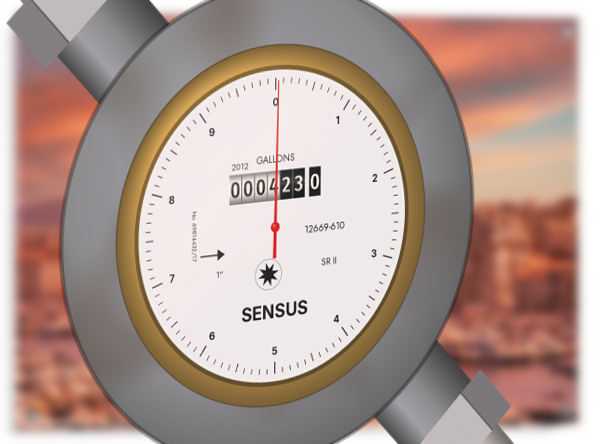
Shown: 4230.0
